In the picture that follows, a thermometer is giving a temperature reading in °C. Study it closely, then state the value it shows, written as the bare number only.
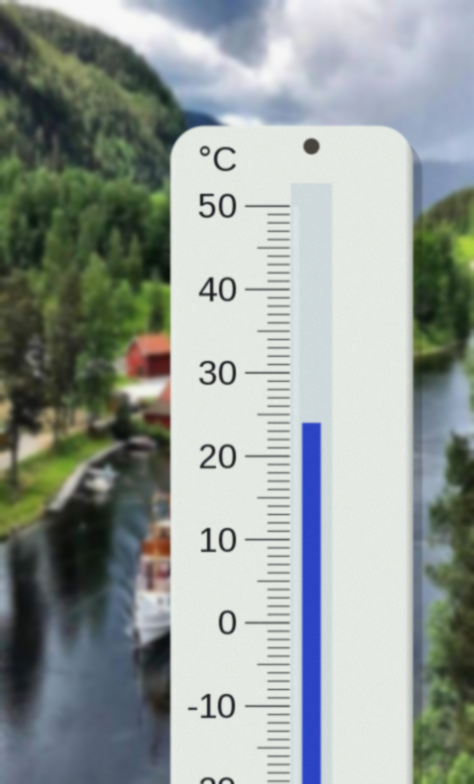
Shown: 24
